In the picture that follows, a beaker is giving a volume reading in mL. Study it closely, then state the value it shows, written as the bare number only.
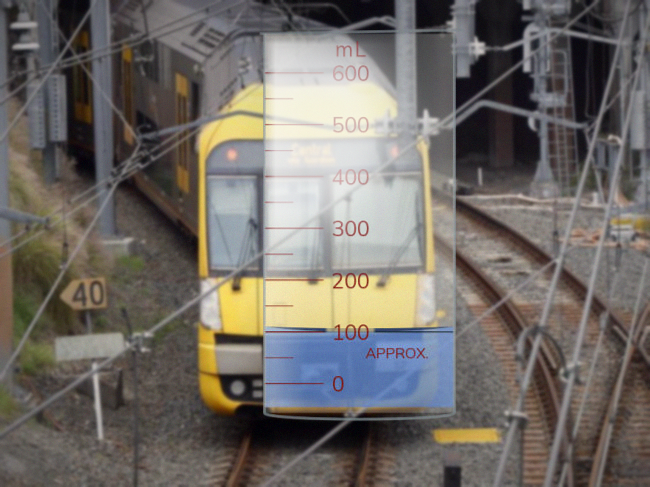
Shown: 100
